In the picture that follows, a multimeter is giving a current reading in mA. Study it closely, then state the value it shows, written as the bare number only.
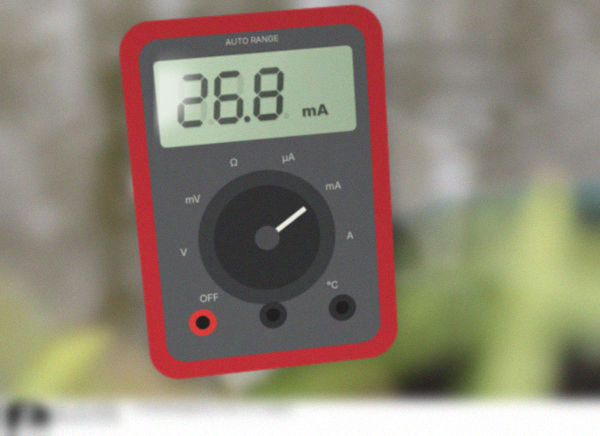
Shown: 26.8
